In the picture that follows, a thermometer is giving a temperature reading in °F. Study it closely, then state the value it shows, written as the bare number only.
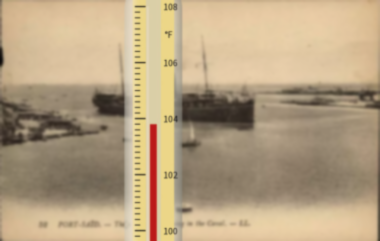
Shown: 103.8
